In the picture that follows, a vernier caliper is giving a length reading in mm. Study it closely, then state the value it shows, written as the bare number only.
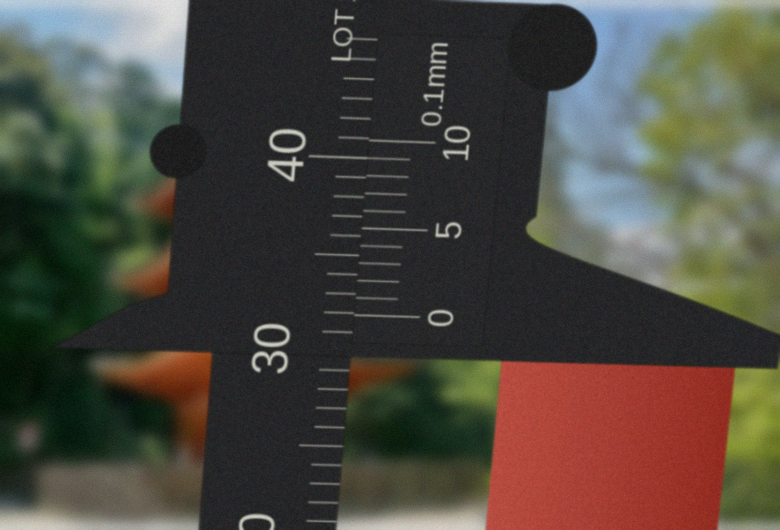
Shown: 31.9
